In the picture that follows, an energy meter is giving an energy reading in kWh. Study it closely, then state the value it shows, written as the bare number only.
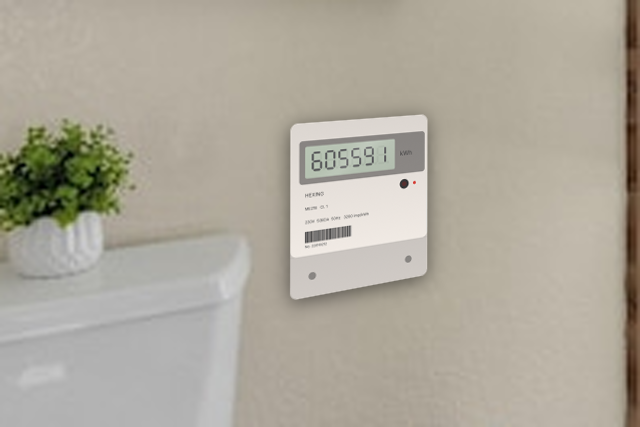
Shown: 605591
